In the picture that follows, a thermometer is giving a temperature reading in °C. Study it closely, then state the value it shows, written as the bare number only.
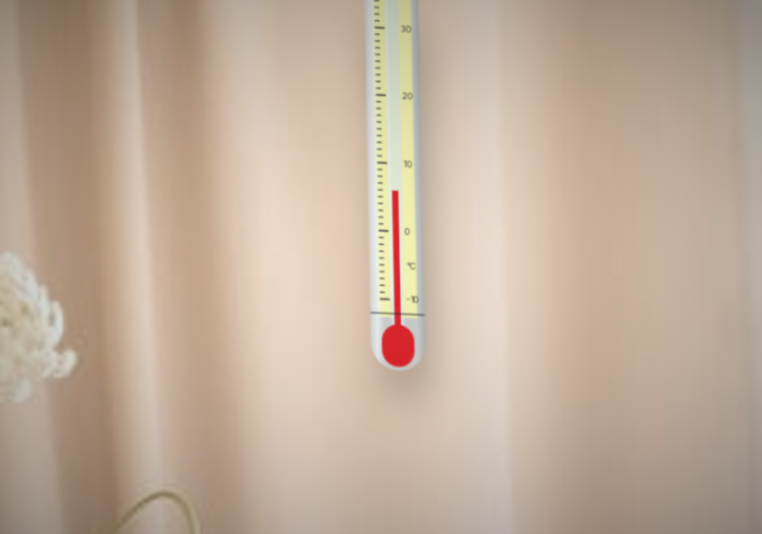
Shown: 6
